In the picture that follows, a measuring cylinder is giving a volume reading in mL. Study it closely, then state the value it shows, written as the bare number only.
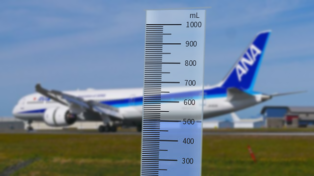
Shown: 500
